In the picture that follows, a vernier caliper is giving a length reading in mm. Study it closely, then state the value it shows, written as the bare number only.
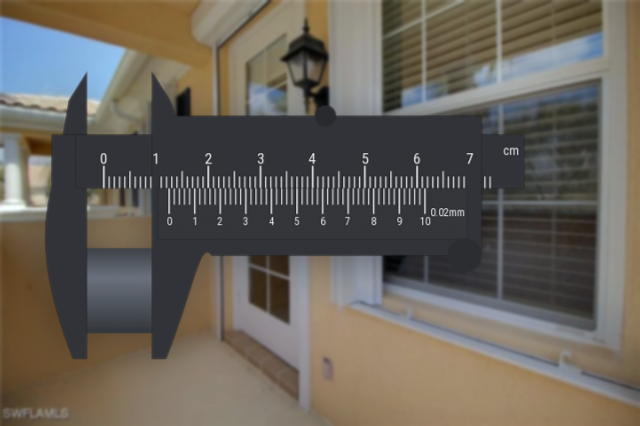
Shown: 12.5
